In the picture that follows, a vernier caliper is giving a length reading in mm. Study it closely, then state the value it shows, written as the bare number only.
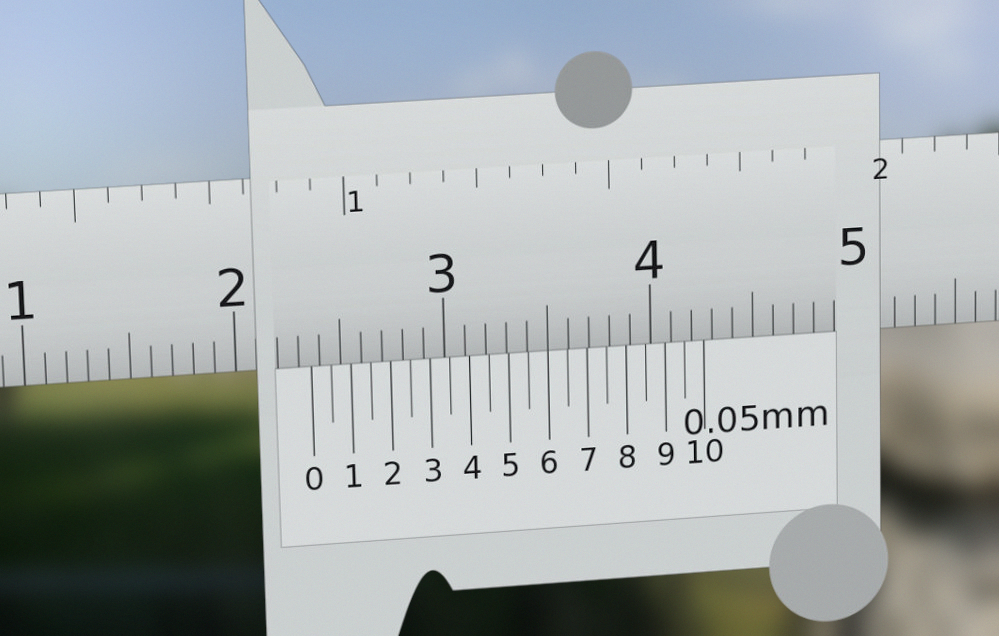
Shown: 23.6
